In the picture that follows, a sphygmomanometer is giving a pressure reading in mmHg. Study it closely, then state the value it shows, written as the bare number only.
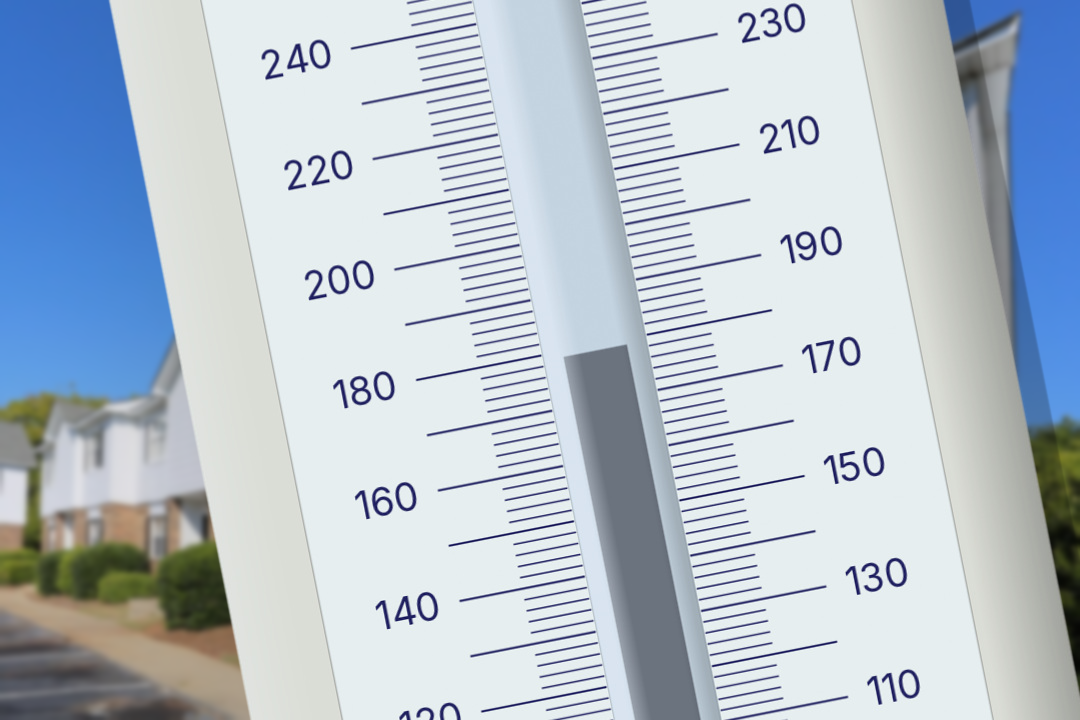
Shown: 179
